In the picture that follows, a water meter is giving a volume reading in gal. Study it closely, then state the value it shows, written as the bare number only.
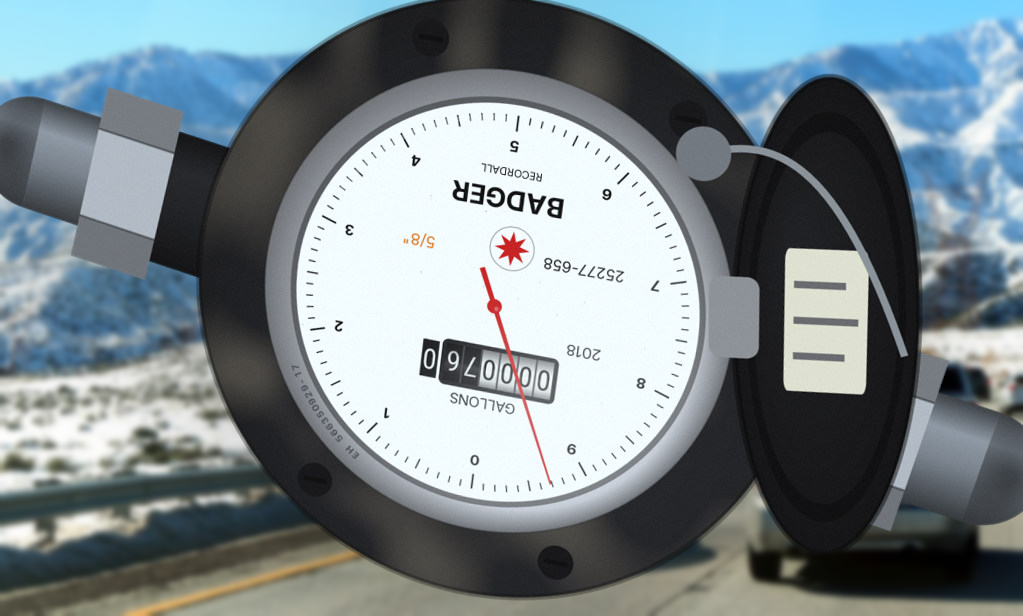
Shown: 759.3
